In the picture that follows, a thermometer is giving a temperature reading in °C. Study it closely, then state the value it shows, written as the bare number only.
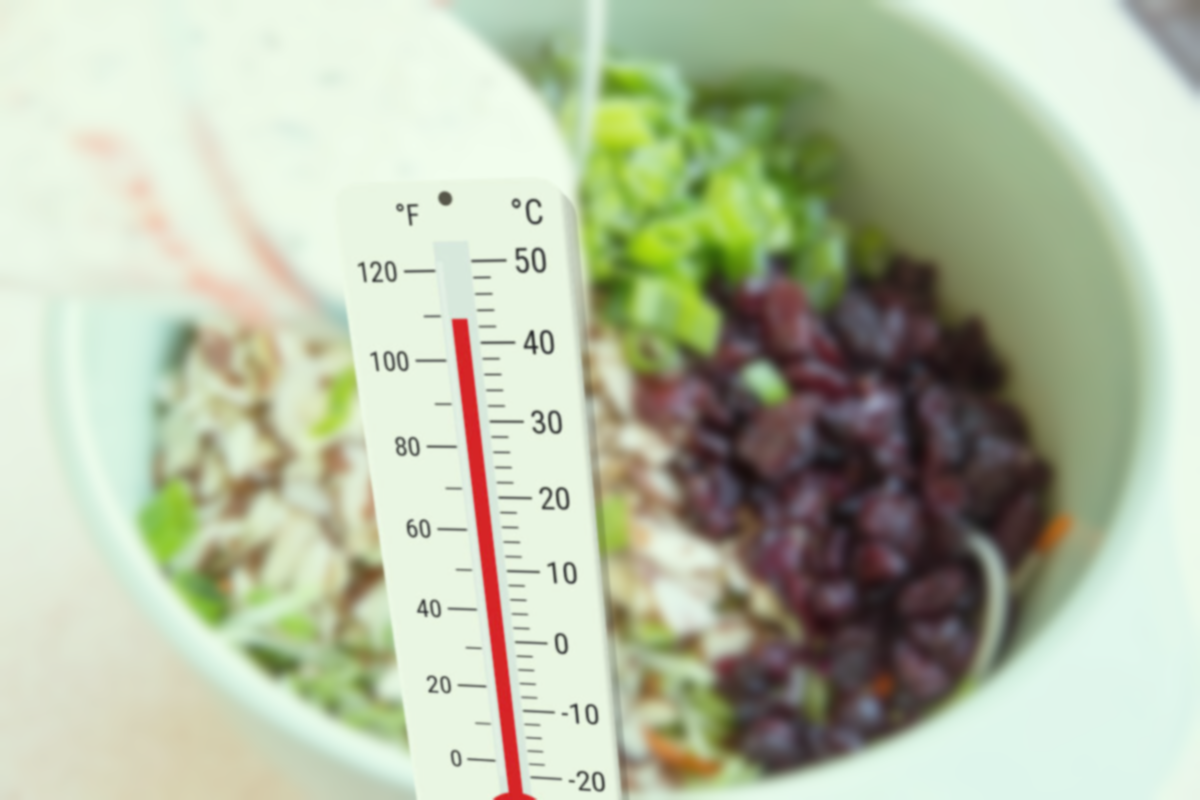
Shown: 43
